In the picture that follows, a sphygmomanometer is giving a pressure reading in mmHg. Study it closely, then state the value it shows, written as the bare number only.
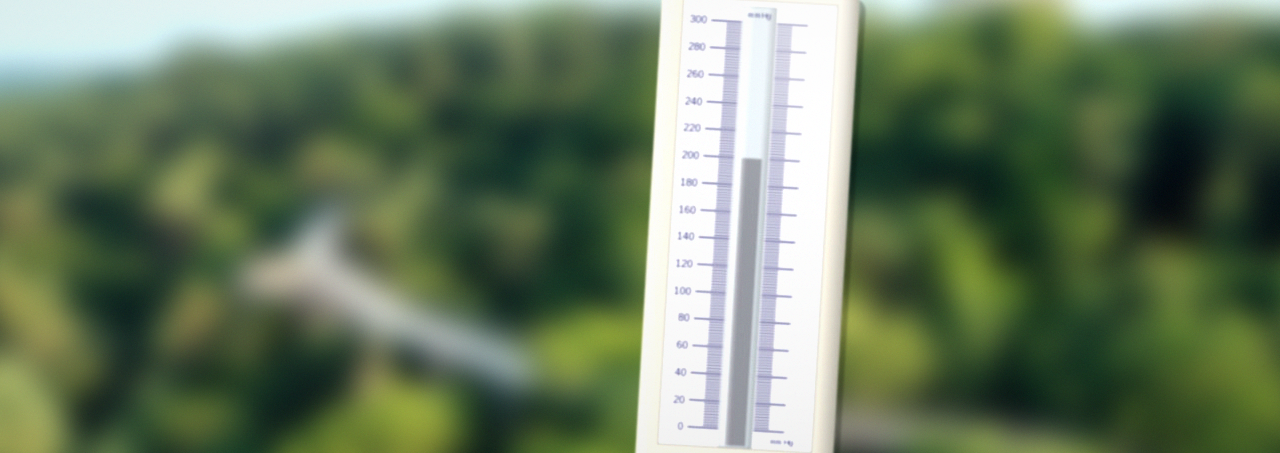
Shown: 200
